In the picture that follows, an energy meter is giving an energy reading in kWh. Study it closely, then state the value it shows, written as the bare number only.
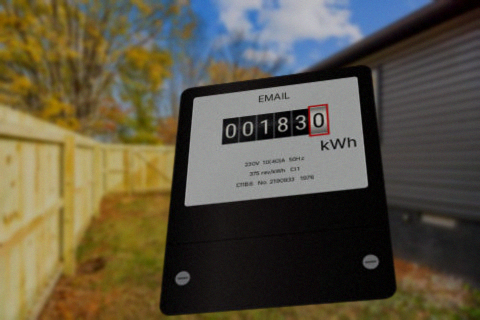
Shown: 183.0
